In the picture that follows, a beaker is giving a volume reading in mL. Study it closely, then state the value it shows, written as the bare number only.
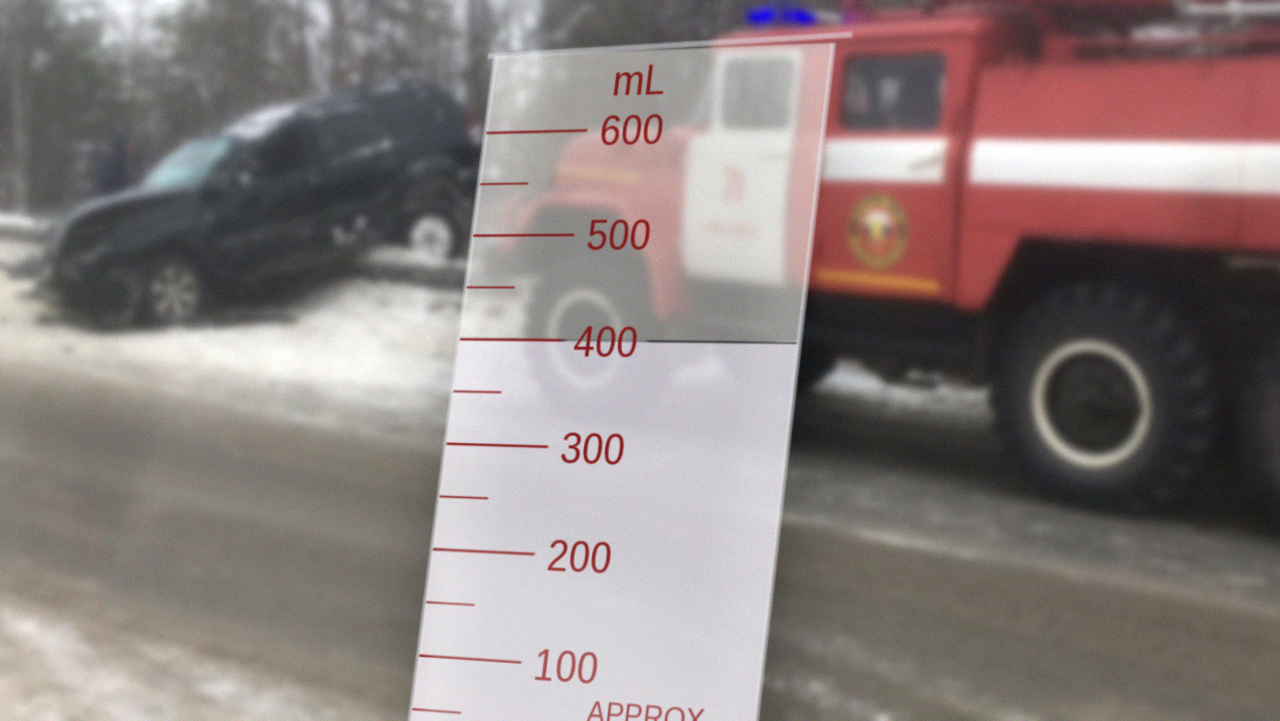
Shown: 400
